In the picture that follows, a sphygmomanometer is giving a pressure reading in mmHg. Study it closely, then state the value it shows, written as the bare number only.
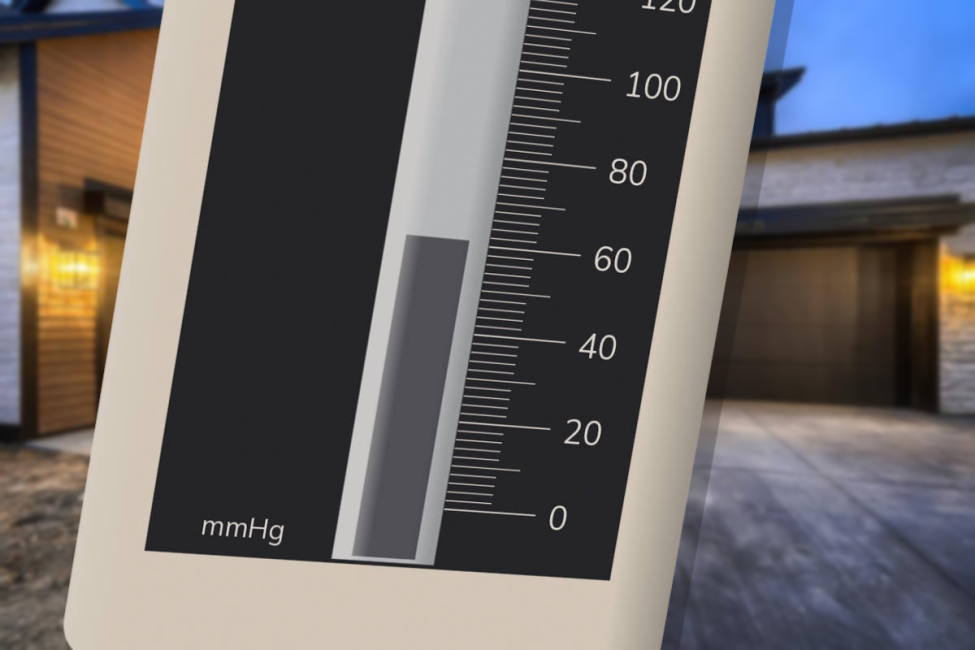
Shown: 61
